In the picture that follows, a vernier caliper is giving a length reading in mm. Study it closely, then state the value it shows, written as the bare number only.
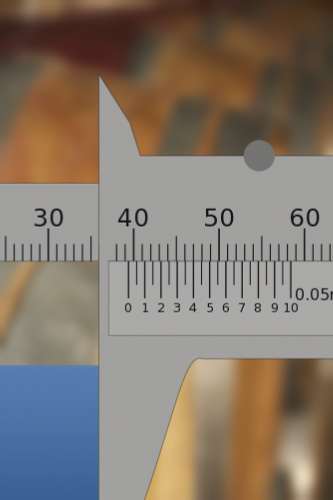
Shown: 39.4
